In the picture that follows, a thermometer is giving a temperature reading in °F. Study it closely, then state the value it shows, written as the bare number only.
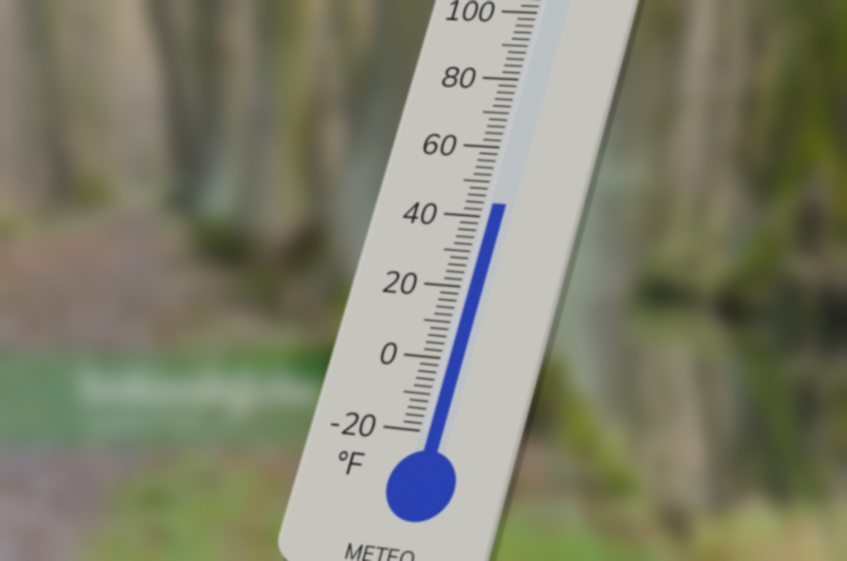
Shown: 44
